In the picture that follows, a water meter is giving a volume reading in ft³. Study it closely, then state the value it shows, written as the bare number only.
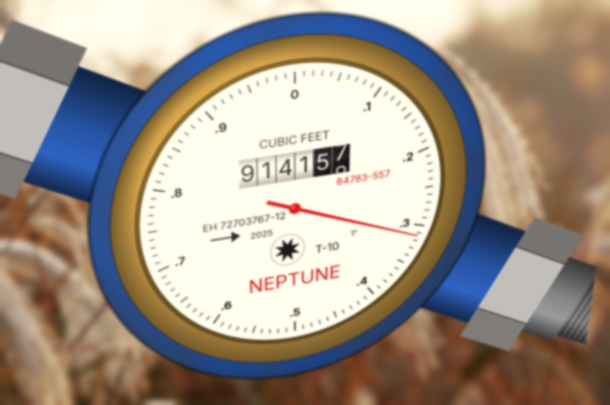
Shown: 914157.31
